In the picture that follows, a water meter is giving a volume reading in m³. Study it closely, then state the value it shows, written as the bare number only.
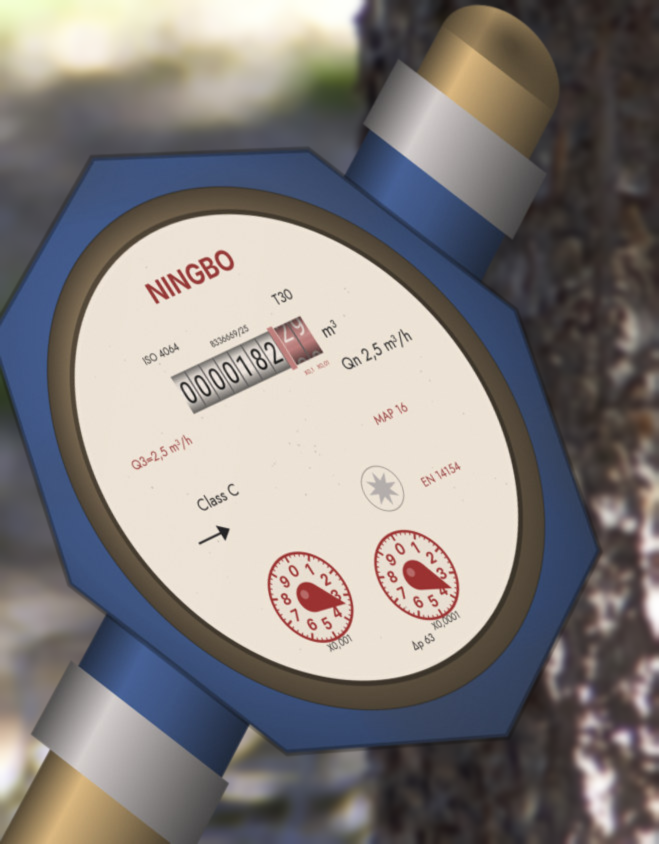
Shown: 182.2933
